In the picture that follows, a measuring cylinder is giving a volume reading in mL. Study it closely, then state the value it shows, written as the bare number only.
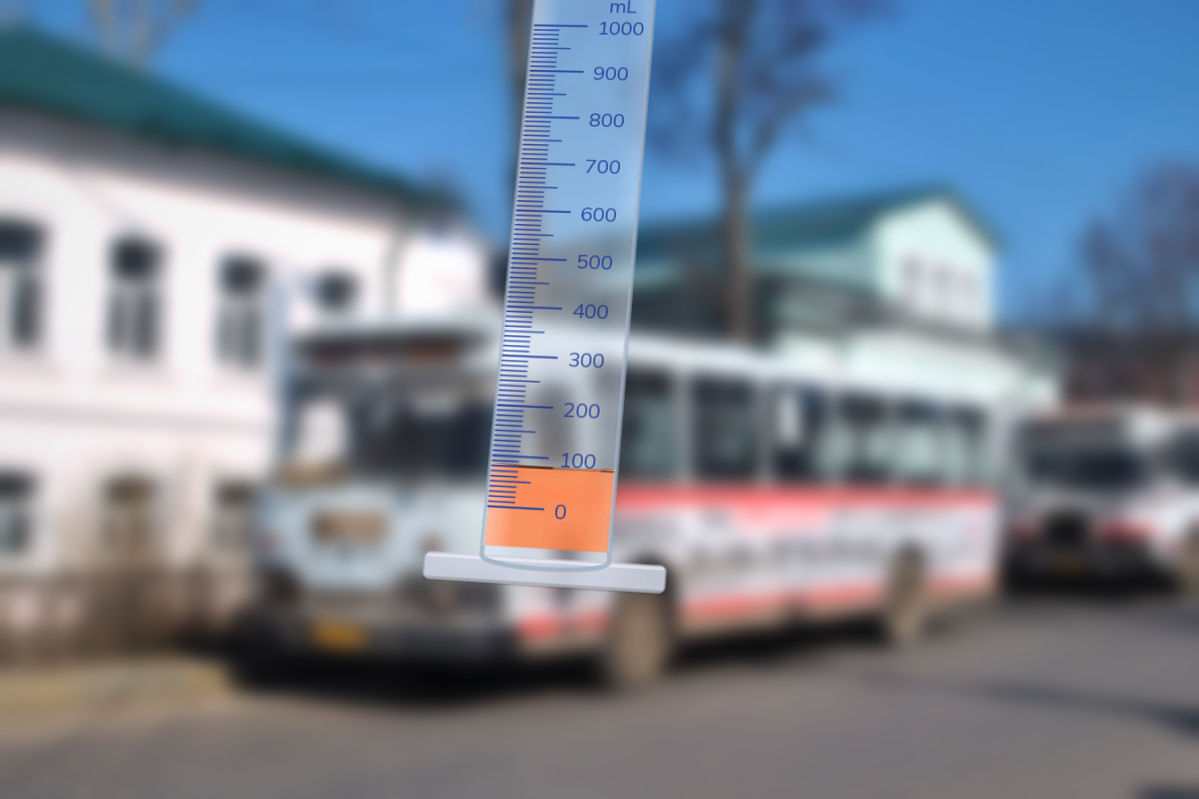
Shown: 80
